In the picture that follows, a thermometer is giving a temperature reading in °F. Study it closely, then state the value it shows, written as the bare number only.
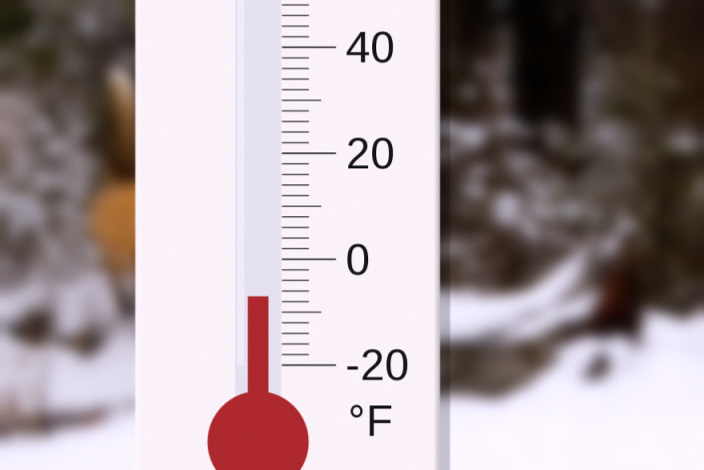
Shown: -7
